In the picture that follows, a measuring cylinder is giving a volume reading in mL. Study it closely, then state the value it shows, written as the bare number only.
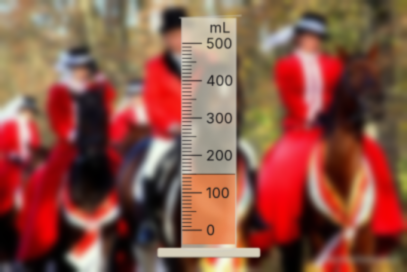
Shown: 150
